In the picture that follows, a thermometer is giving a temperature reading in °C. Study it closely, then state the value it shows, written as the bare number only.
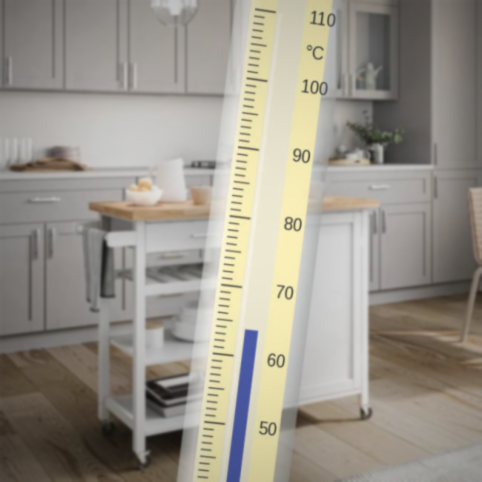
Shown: 64
